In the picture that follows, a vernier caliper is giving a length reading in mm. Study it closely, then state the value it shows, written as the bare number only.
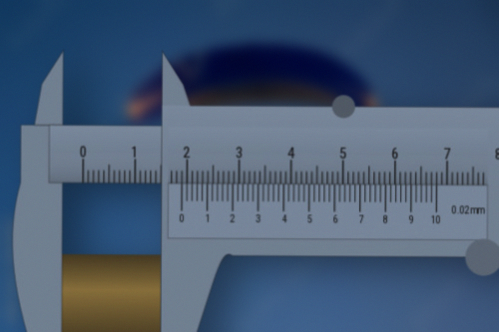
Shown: 19.0
